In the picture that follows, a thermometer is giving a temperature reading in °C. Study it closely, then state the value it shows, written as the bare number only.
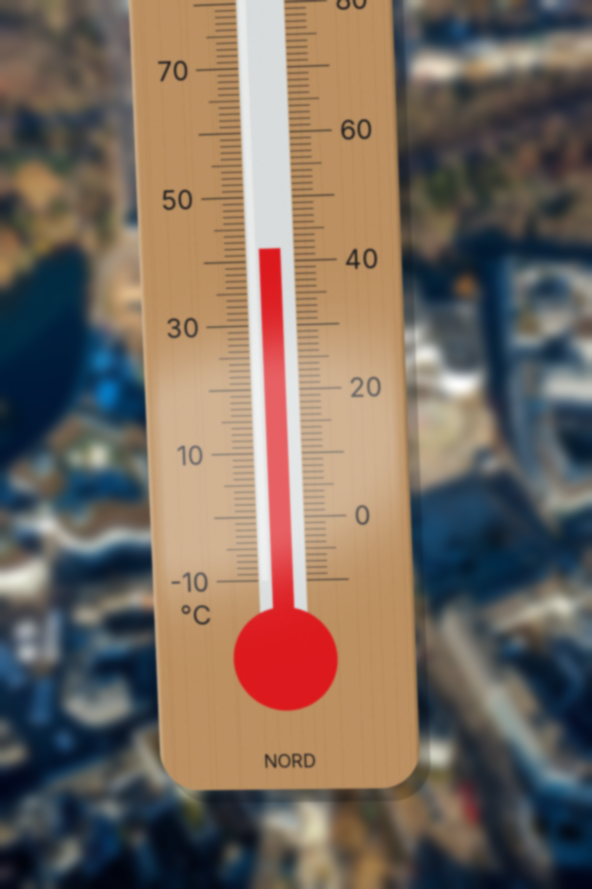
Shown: 42
